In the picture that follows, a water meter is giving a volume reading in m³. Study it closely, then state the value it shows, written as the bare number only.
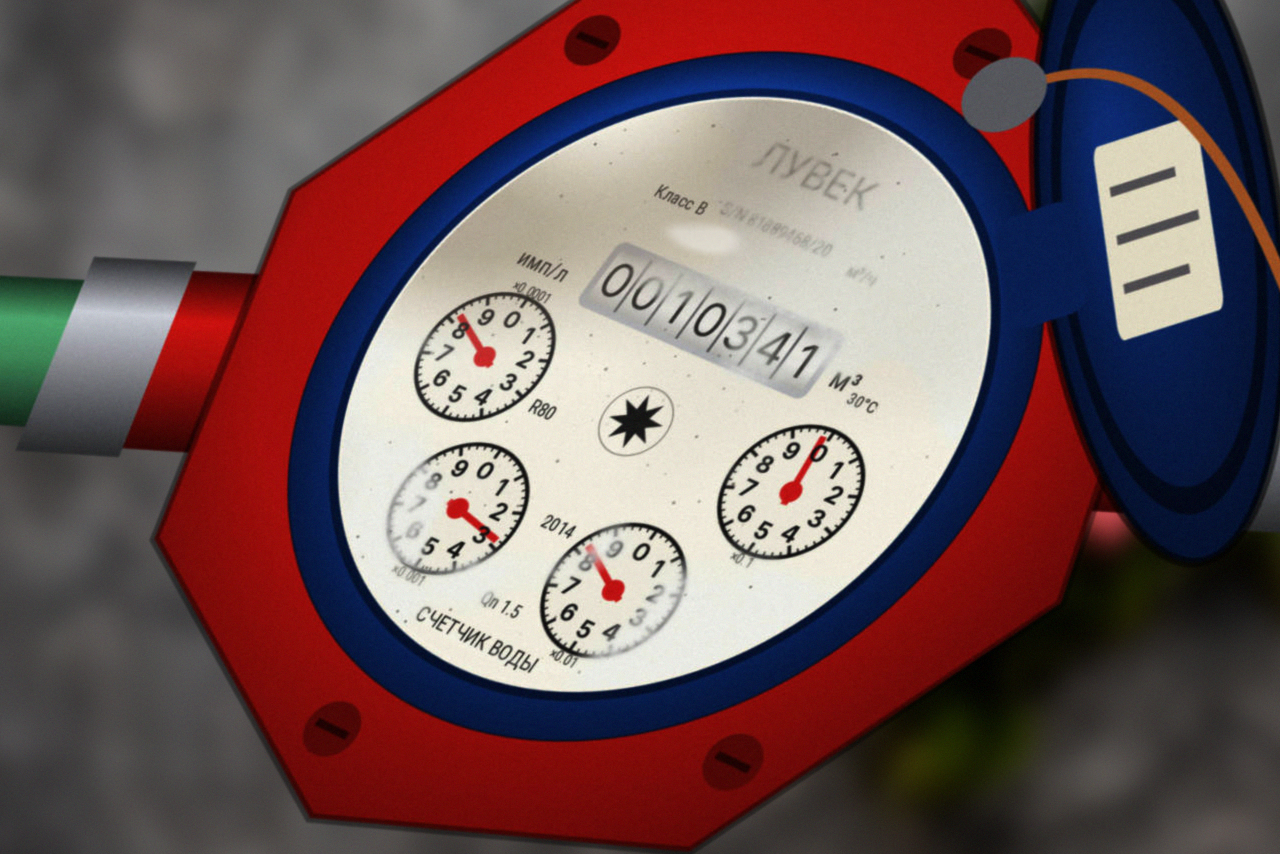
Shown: 10340.9828
